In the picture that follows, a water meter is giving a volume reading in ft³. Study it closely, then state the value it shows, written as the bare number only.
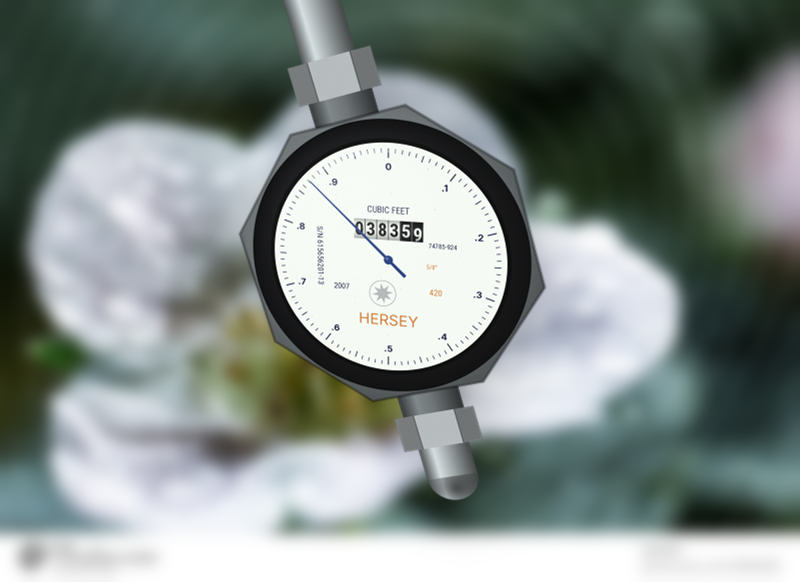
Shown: 38358.87
